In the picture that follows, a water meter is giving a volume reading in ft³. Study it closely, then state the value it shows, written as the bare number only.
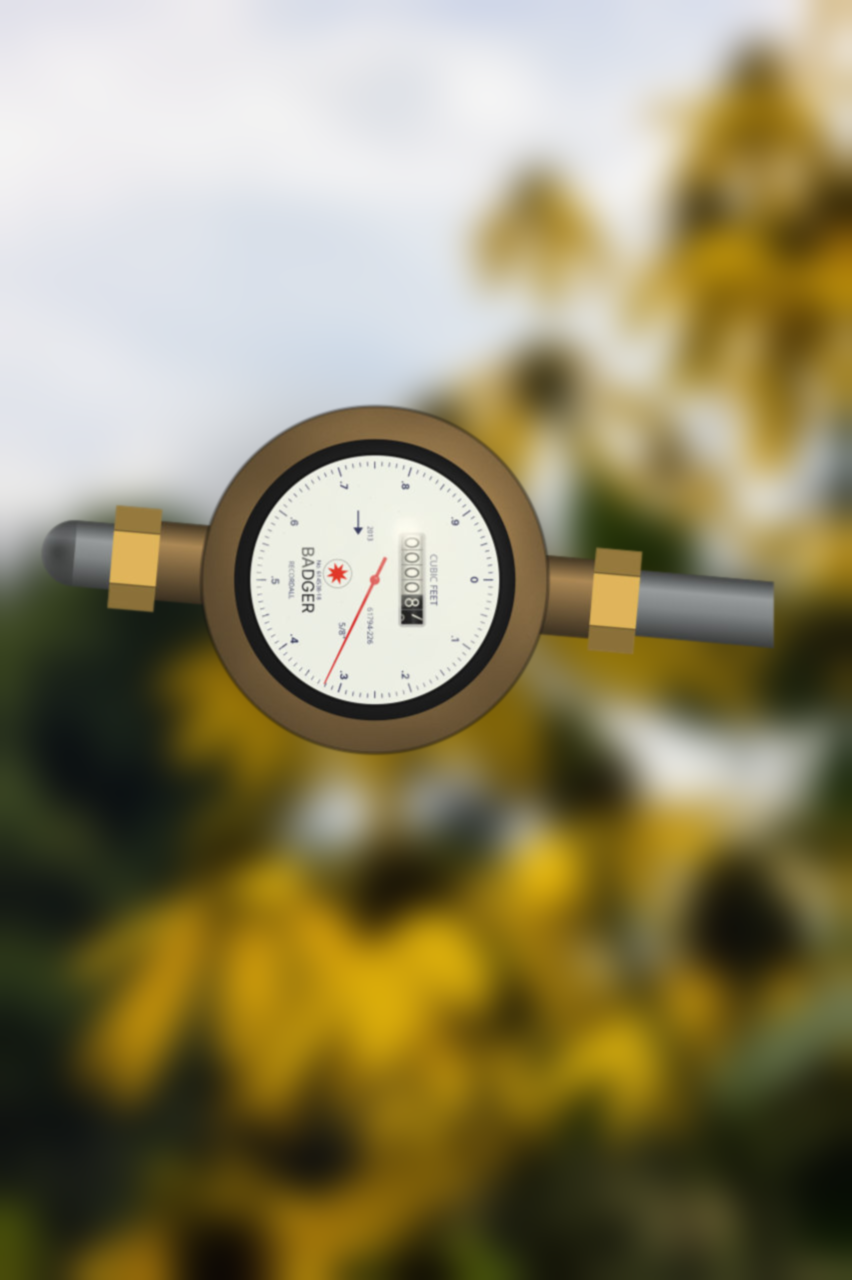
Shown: 87.32
